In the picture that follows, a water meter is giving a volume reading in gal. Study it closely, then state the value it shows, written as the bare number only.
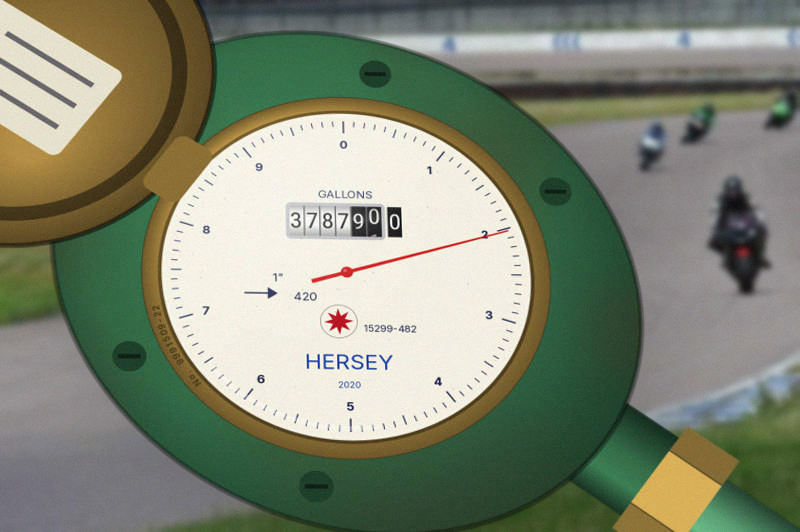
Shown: 3787902.0
